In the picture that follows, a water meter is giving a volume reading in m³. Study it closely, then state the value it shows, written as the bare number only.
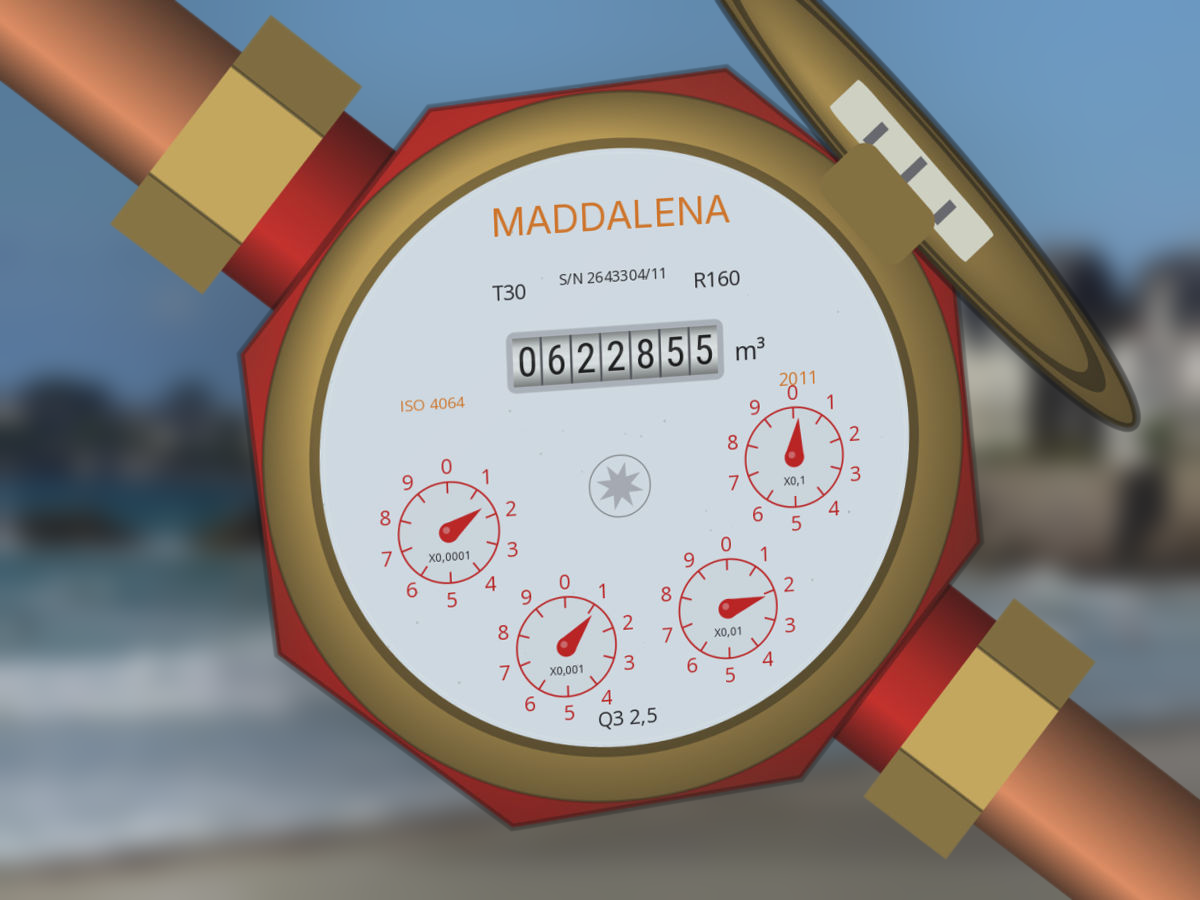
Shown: 622855.0211
